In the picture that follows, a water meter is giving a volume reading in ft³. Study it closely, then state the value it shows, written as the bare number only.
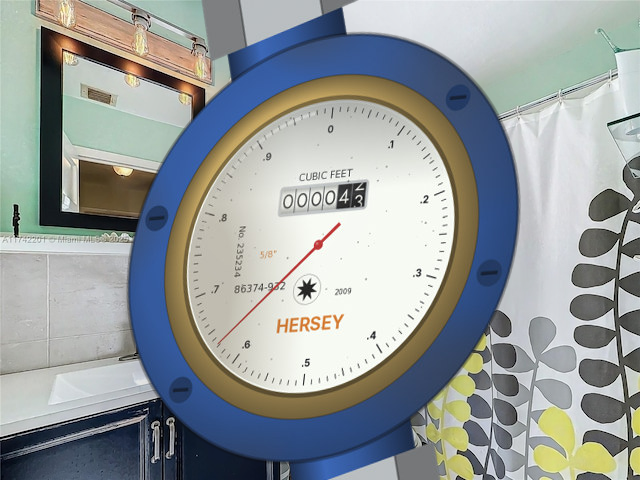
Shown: 42.63
